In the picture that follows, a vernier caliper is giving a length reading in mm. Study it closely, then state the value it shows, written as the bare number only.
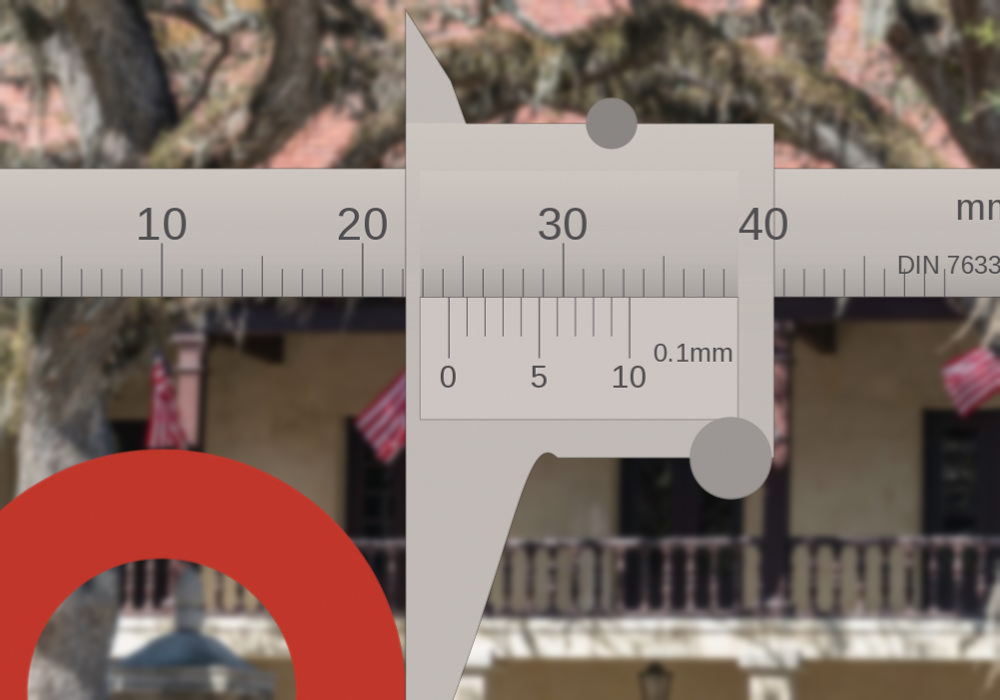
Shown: 24.3
